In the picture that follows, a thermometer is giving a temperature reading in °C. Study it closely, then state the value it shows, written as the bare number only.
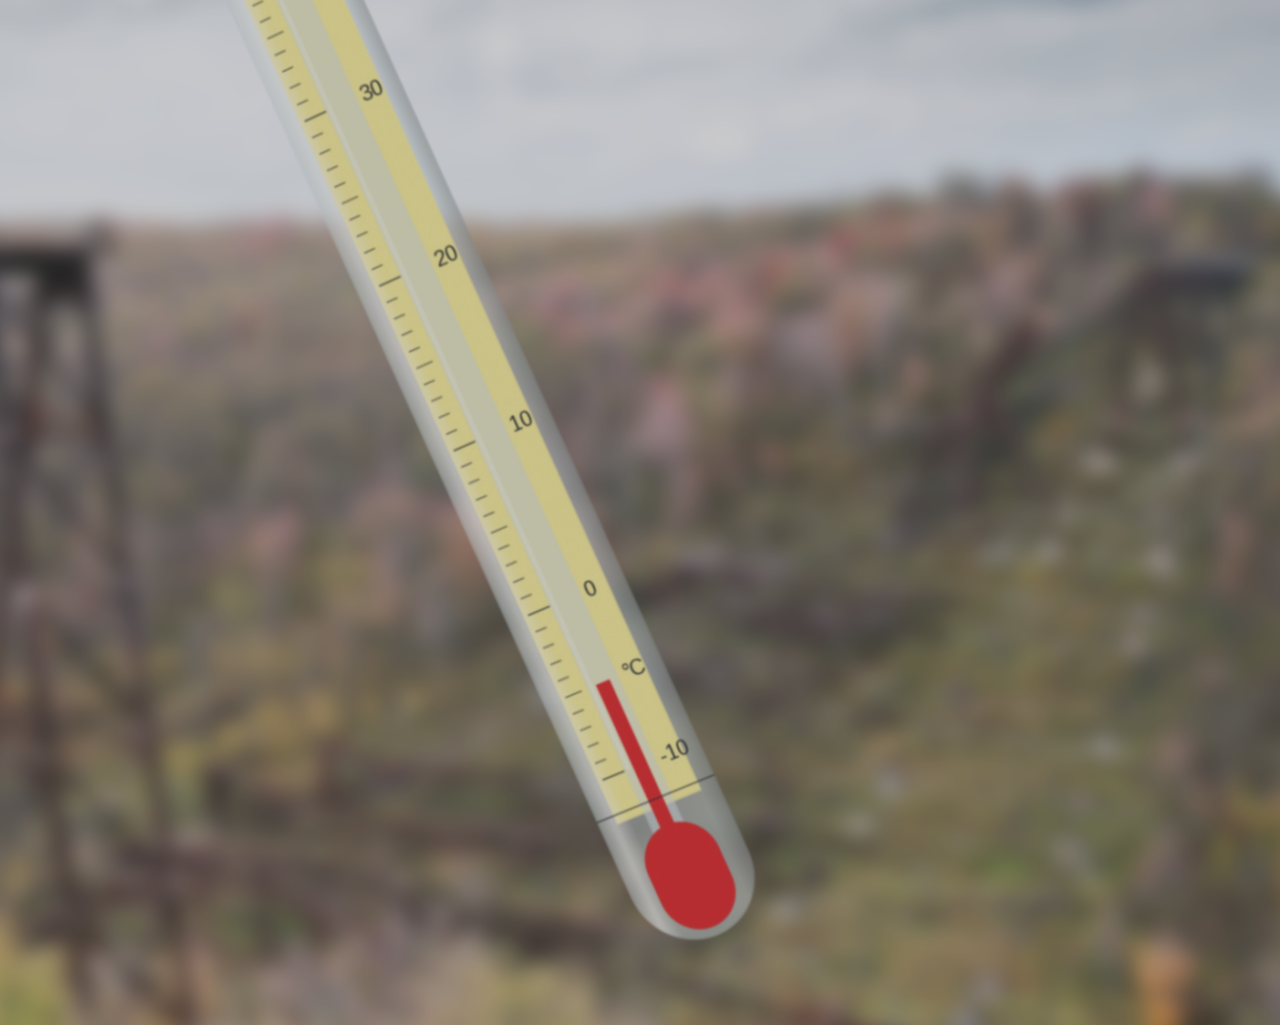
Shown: -5
